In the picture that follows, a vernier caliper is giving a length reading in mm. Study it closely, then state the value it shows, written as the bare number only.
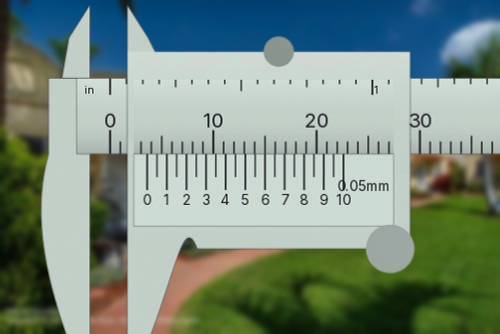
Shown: 3.6
